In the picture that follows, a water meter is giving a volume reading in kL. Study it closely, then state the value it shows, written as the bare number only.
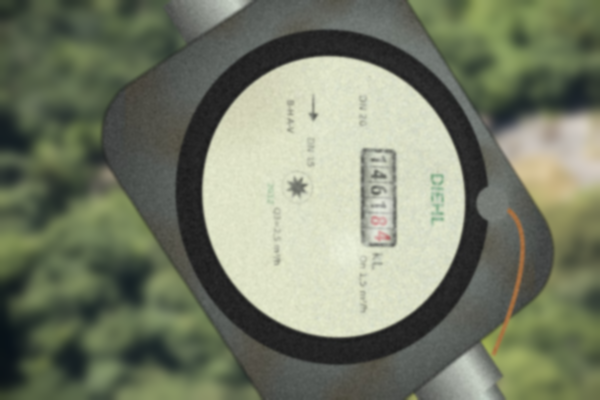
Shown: 1461.84
